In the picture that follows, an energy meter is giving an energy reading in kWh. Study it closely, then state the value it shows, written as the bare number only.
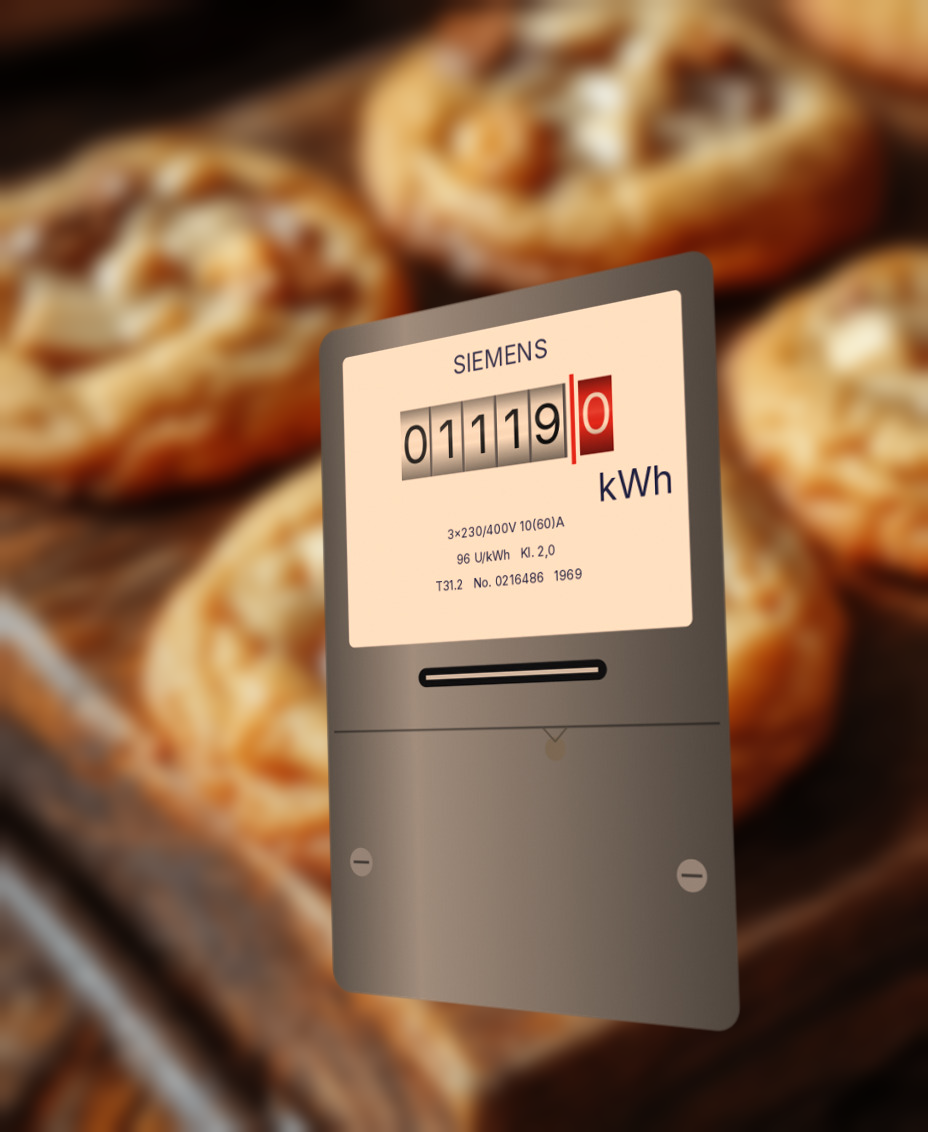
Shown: 1119.0
